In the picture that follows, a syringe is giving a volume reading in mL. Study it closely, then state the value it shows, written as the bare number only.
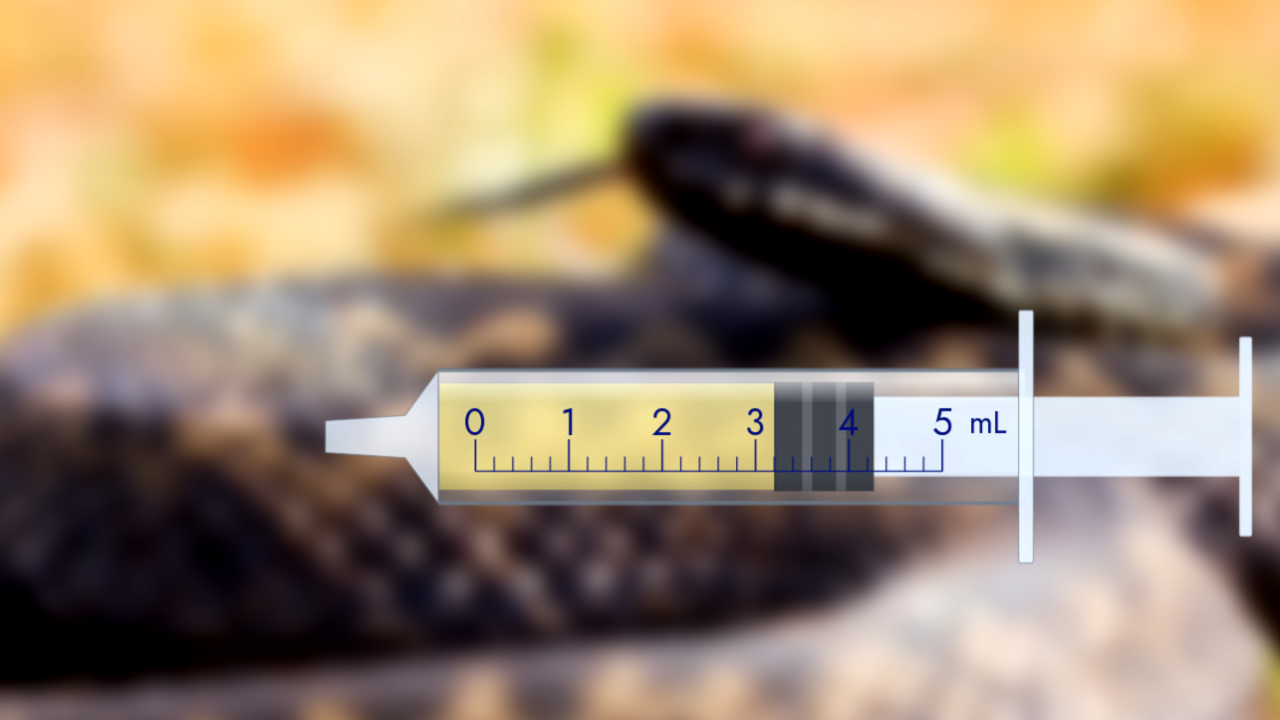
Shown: 3.2
